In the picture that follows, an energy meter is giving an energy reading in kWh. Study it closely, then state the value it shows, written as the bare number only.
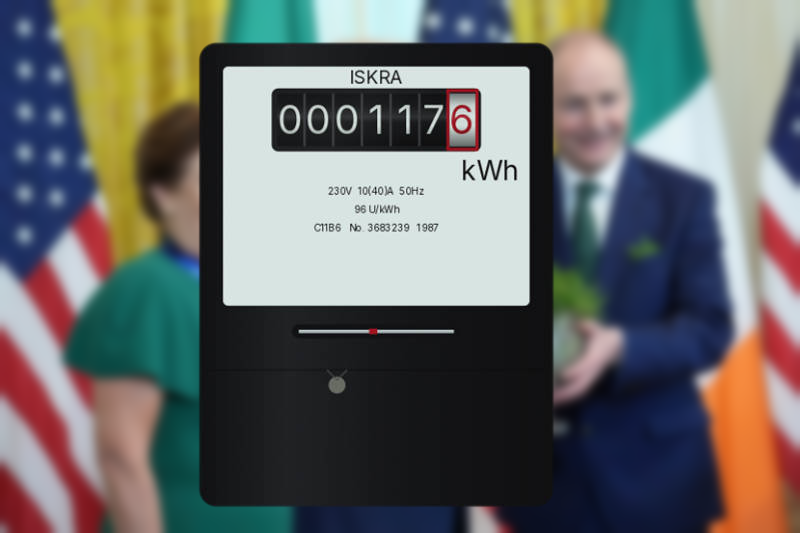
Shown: 117.6
